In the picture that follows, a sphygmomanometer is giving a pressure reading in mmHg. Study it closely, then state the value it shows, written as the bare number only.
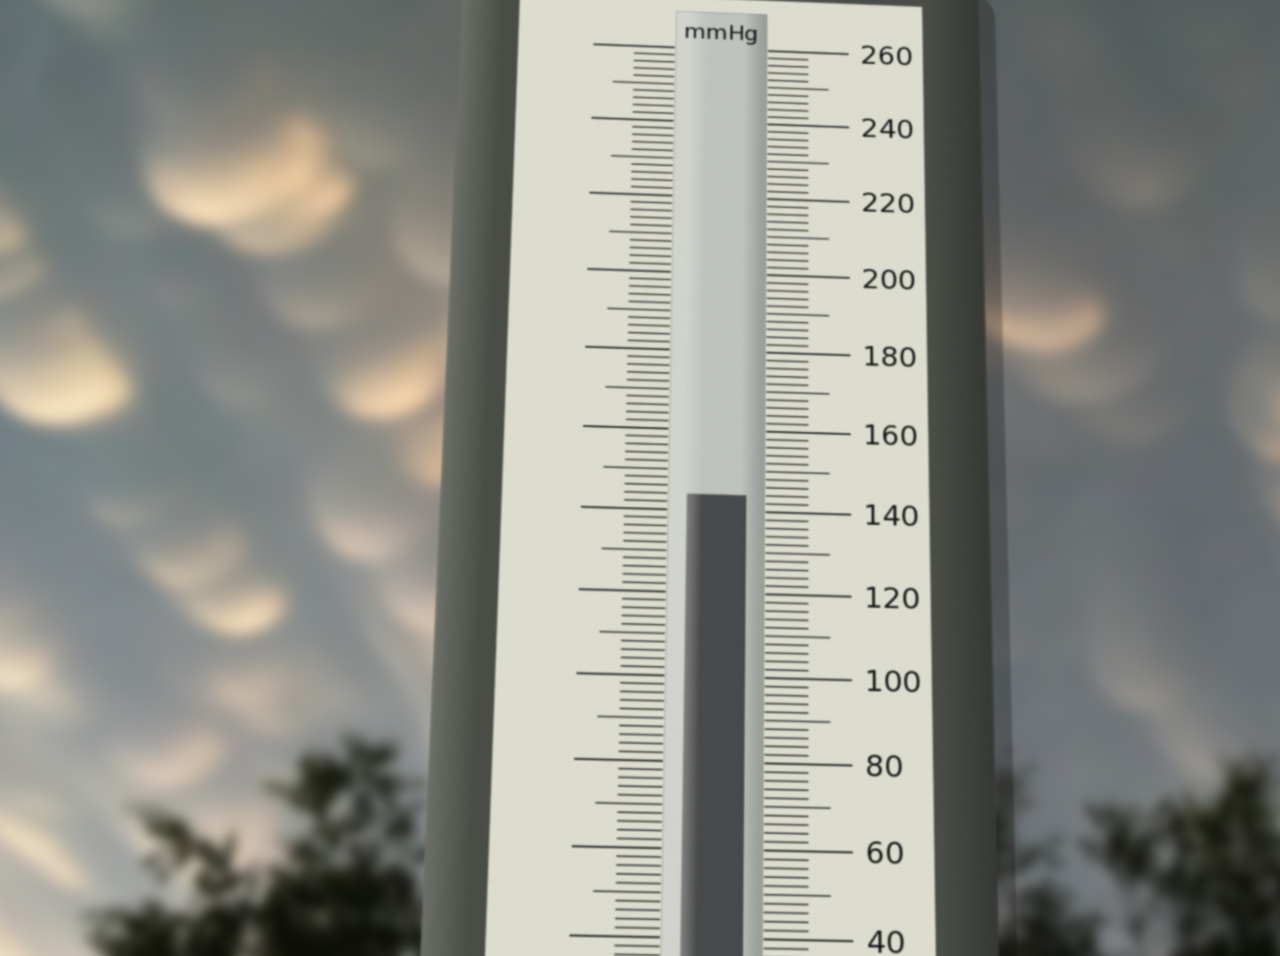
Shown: 144
